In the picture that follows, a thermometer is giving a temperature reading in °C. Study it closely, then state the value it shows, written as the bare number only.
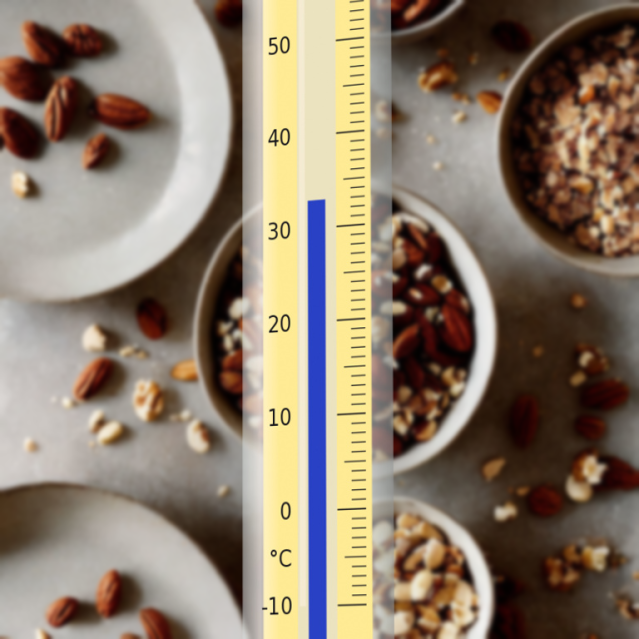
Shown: 33
